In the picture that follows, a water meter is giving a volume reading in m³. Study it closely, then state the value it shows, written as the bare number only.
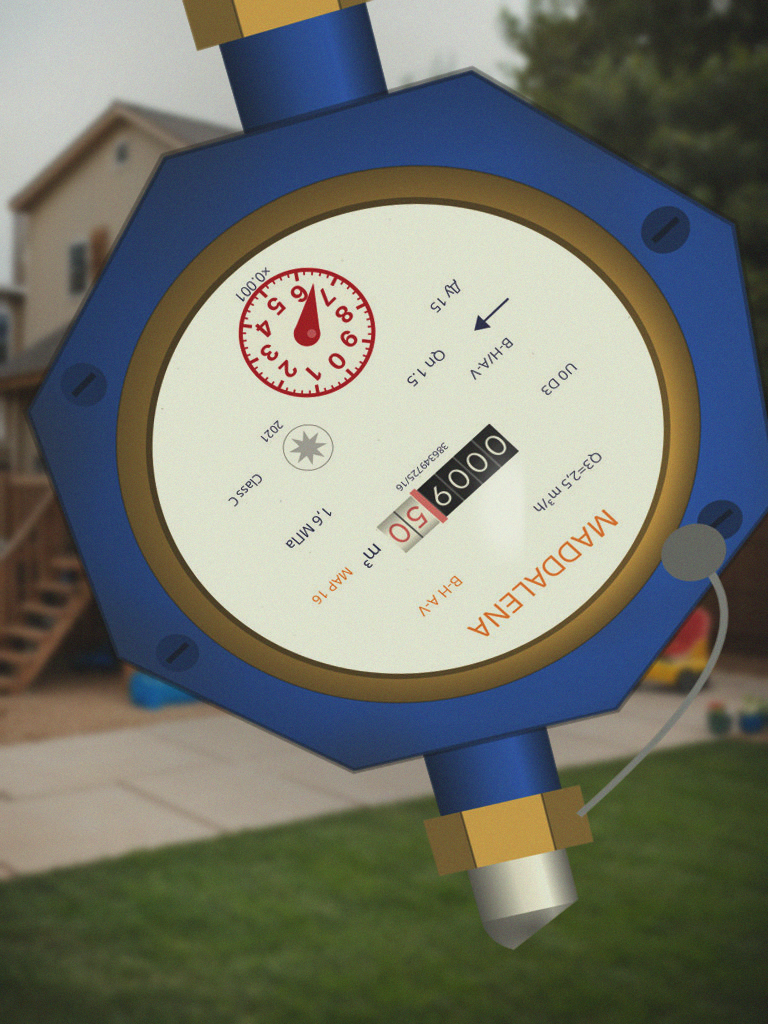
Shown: 9.506
